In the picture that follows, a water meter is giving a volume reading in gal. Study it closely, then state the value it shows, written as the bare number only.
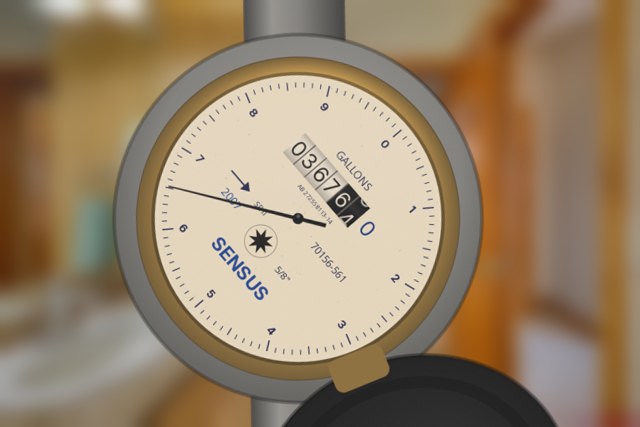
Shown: 367636.5
